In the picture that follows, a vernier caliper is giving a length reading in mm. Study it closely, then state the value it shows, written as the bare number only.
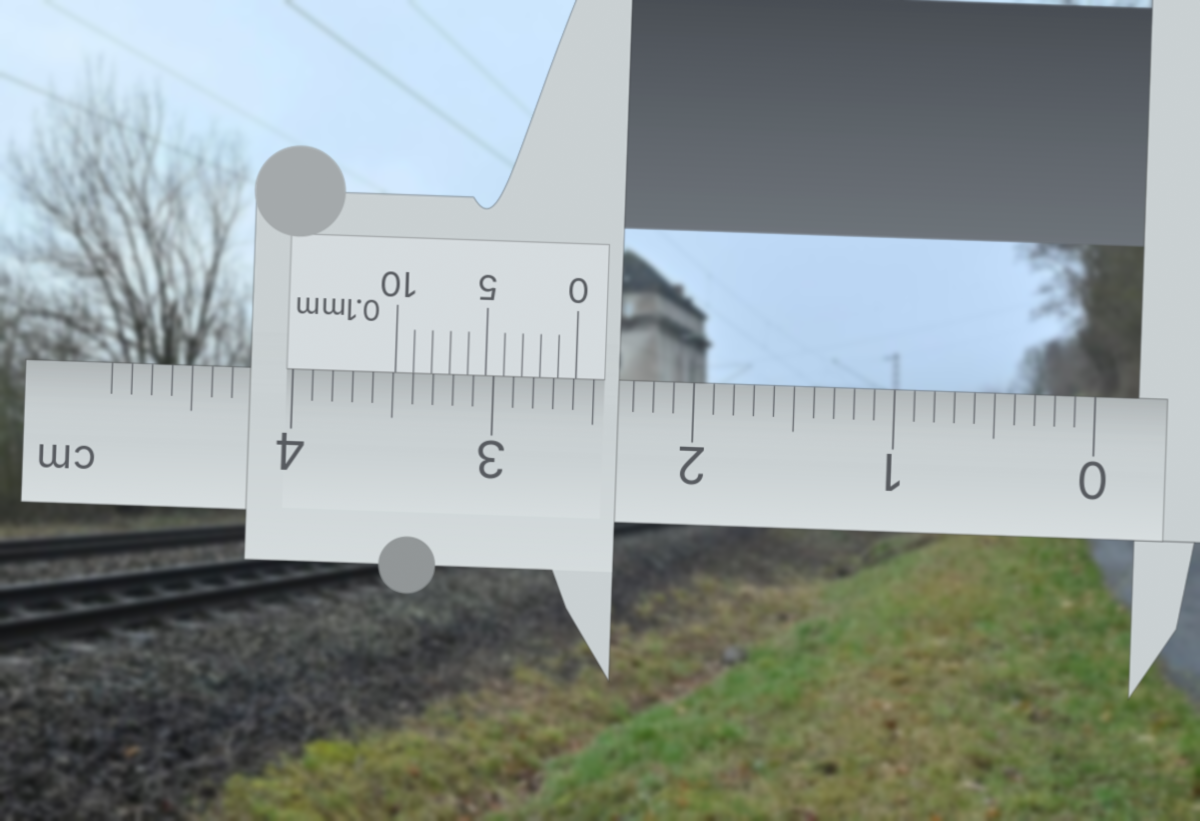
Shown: 25.9
